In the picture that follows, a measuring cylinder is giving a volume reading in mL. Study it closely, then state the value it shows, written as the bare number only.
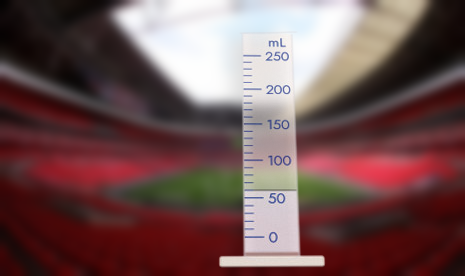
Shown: 60
